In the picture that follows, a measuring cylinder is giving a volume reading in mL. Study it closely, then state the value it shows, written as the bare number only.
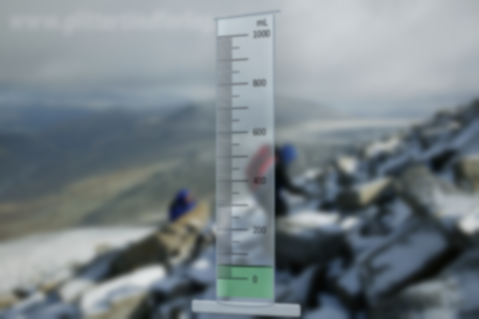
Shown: 50
